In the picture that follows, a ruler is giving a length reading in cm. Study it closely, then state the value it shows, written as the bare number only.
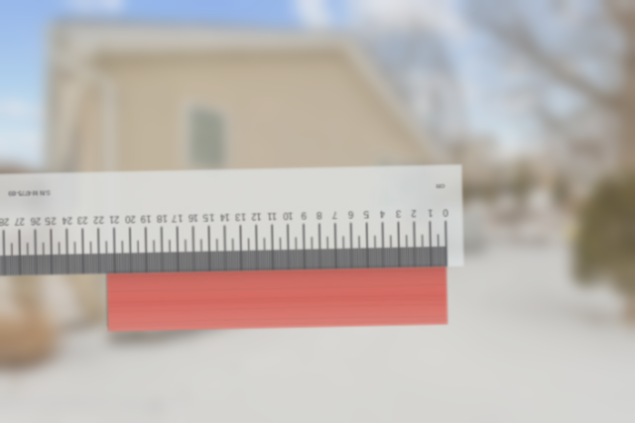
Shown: 21.5
